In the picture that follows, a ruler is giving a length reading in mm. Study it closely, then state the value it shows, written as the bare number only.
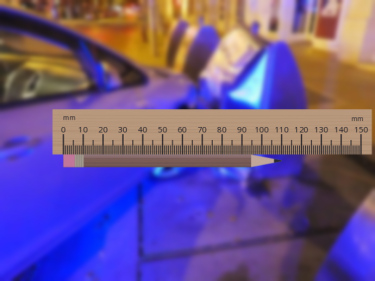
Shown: 110
